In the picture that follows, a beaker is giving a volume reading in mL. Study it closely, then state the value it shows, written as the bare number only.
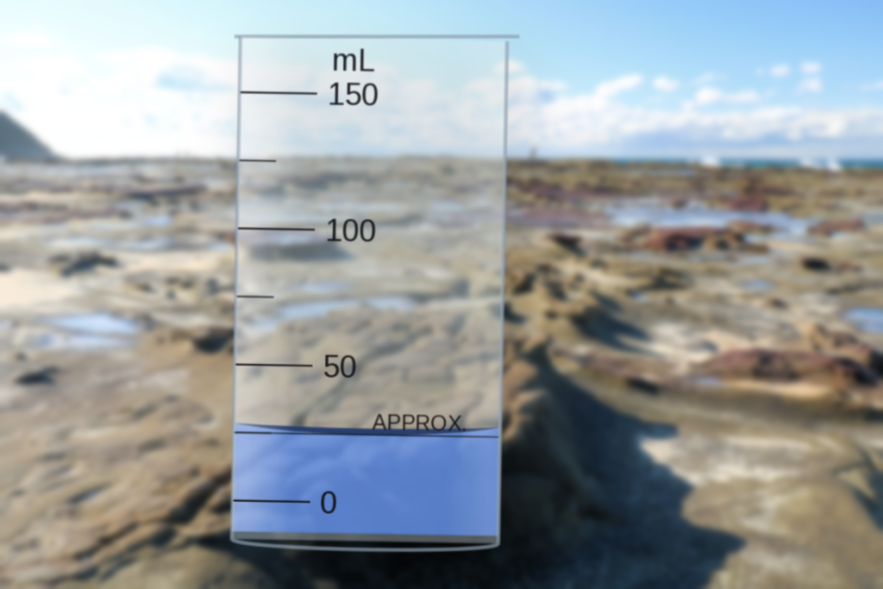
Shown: 25
